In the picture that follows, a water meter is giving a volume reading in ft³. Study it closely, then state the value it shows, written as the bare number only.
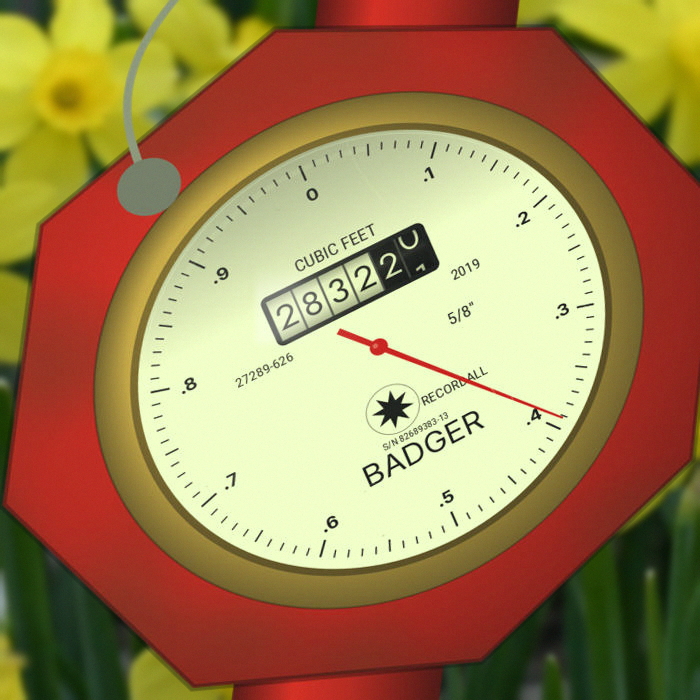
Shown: 283220.39
